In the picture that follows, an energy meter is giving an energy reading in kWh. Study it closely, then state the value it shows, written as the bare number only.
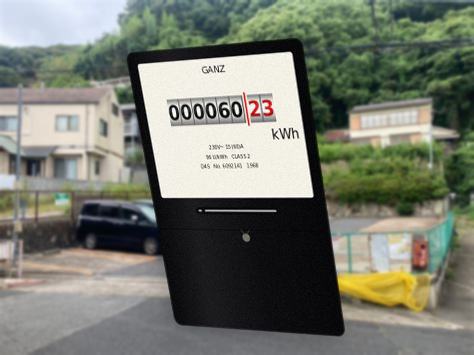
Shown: 60.23
